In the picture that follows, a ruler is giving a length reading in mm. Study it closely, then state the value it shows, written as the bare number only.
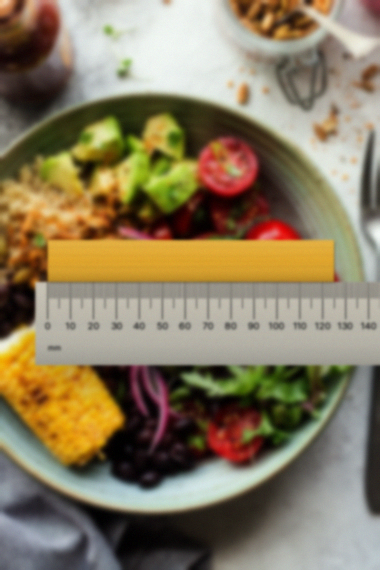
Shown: 125
